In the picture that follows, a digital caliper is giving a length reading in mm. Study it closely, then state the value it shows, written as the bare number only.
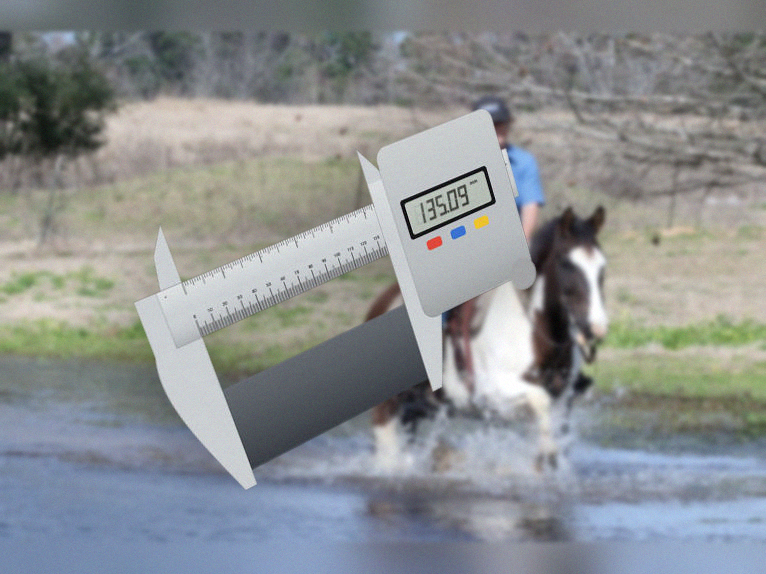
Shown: 135.09
